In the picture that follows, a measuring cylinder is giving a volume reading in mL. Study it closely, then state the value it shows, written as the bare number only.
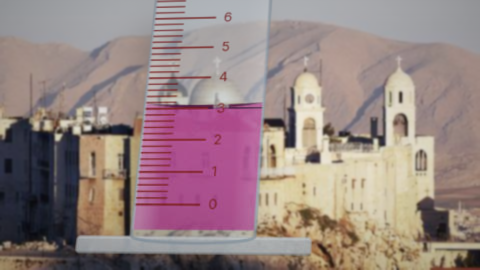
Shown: 3
